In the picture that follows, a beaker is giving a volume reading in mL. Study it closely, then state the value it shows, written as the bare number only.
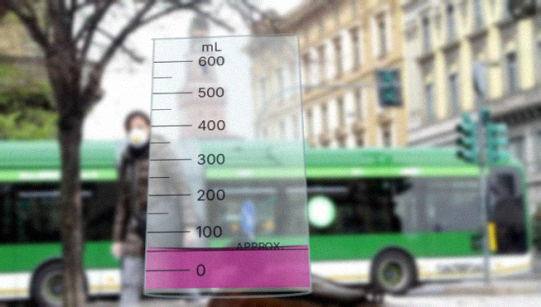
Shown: 50
